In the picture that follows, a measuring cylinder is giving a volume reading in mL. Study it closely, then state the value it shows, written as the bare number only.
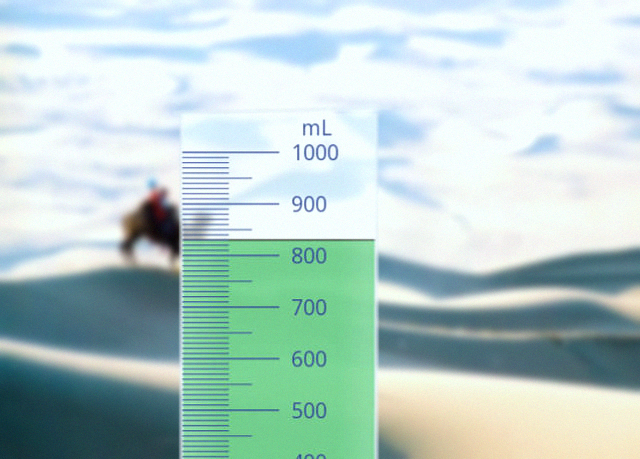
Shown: 830
